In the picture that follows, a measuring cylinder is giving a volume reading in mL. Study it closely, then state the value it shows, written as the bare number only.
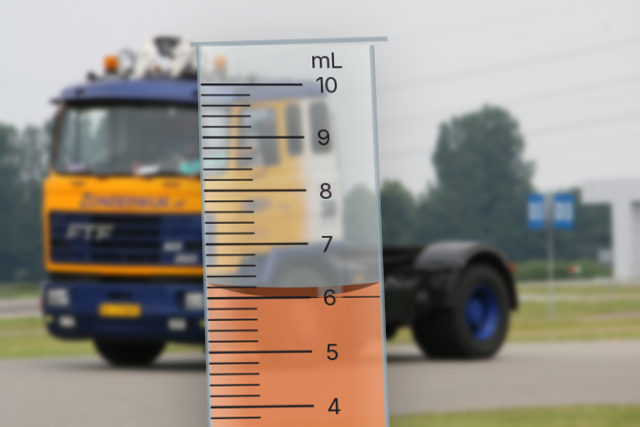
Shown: 6
